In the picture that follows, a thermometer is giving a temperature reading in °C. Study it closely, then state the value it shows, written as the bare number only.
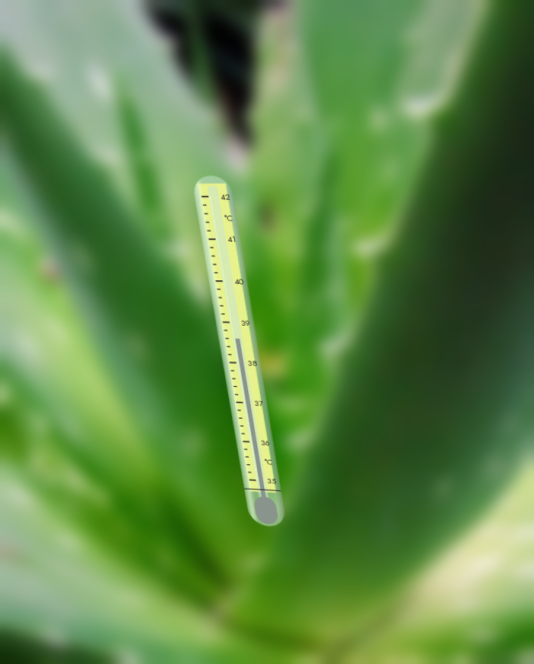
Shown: 38.6
